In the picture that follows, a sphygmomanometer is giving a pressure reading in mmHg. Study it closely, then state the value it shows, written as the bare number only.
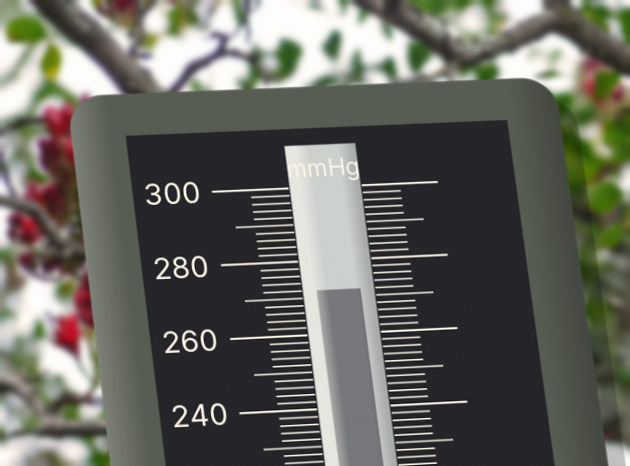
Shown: 272
